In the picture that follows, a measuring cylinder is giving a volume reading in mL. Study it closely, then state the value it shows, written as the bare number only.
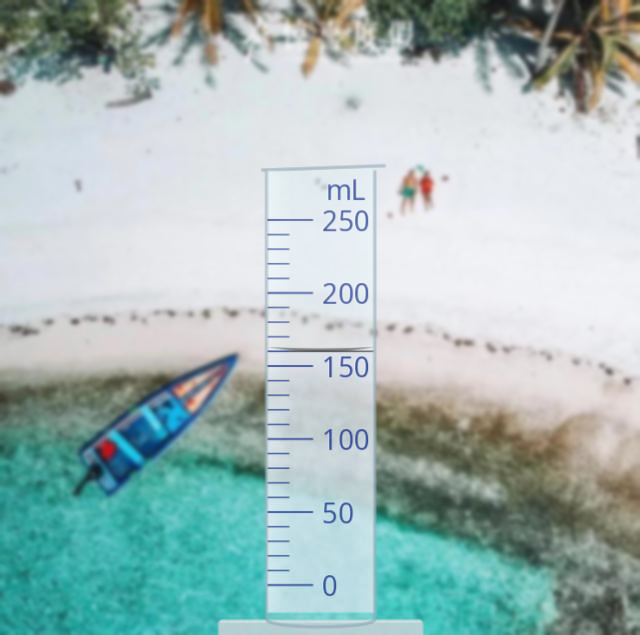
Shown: 160
